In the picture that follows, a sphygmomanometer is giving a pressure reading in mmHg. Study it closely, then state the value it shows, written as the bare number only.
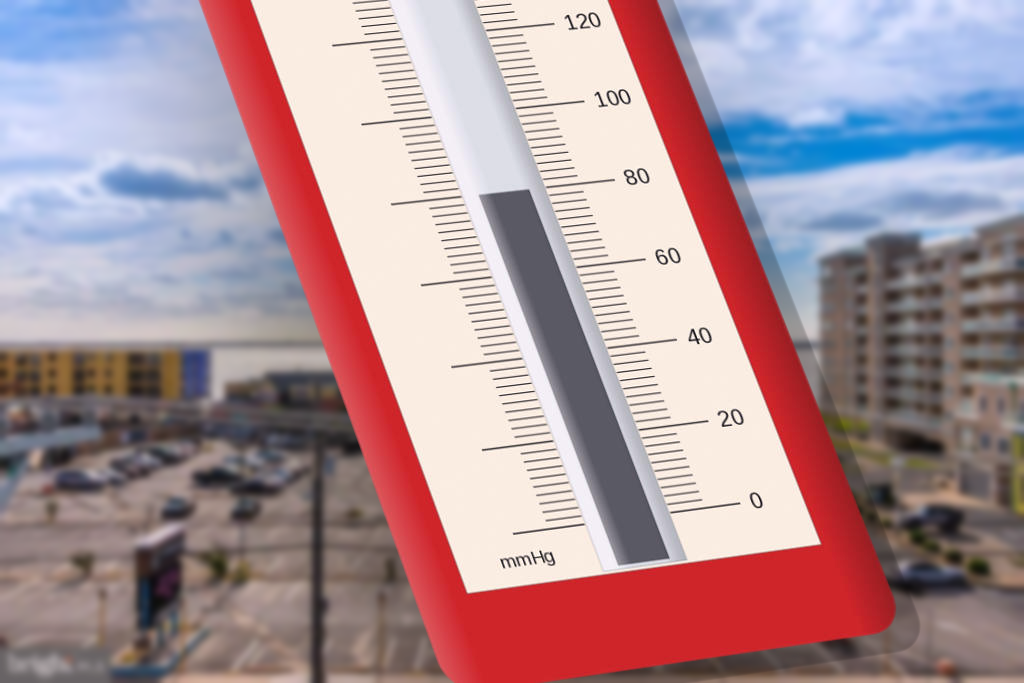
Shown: 80
